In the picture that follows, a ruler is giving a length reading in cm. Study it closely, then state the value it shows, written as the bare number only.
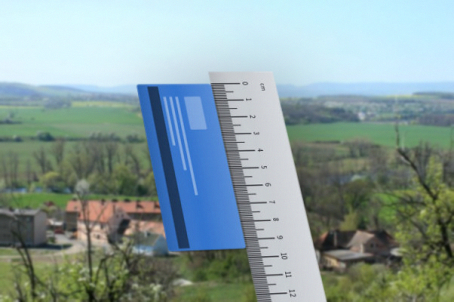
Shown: 9.5
